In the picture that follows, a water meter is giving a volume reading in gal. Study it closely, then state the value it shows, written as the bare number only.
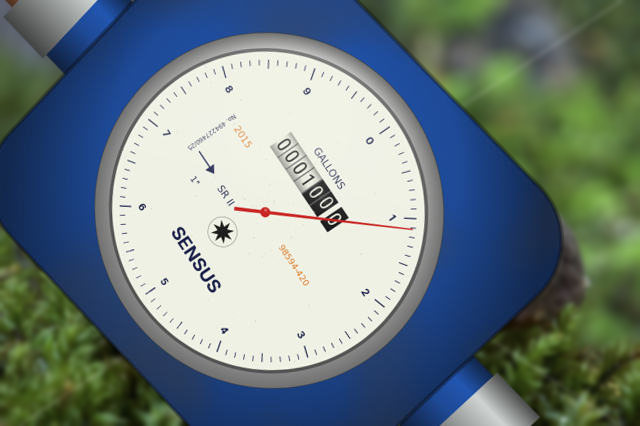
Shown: 1001.1
